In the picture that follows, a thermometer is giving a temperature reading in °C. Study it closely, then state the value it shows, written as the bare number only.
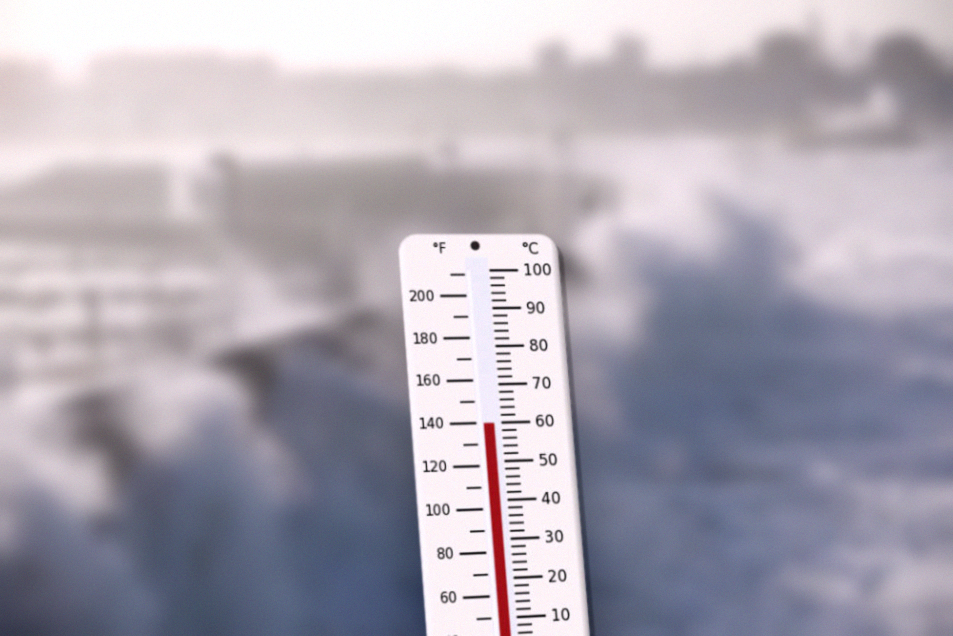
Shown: 60
